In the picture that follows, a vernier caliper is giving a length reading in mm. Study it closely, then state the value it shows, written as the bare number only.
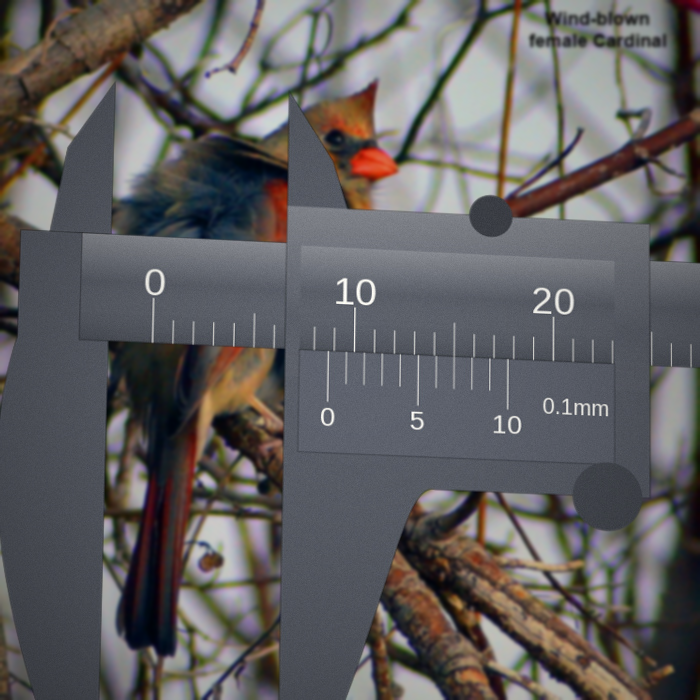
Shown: 8.7
